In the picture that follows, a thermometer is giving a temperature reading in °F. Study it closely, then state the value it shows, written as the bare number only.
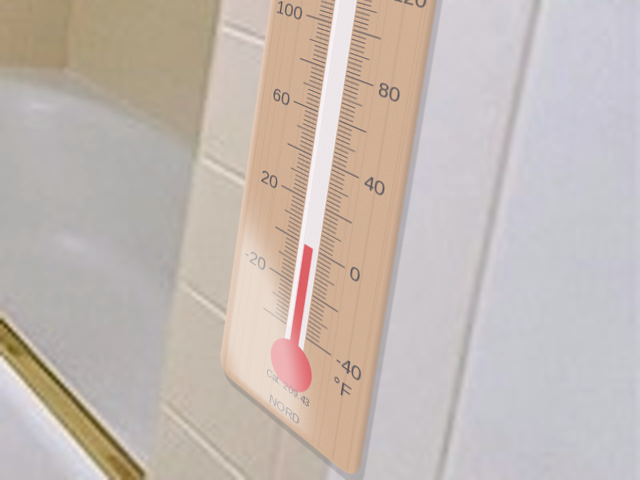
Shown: 0
